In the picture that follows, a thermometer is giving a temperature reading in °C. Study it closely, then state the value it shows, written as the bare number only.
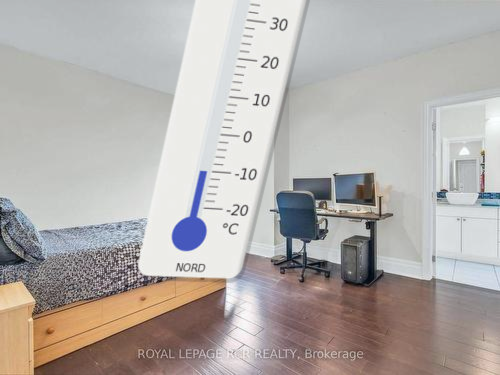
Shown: -10
